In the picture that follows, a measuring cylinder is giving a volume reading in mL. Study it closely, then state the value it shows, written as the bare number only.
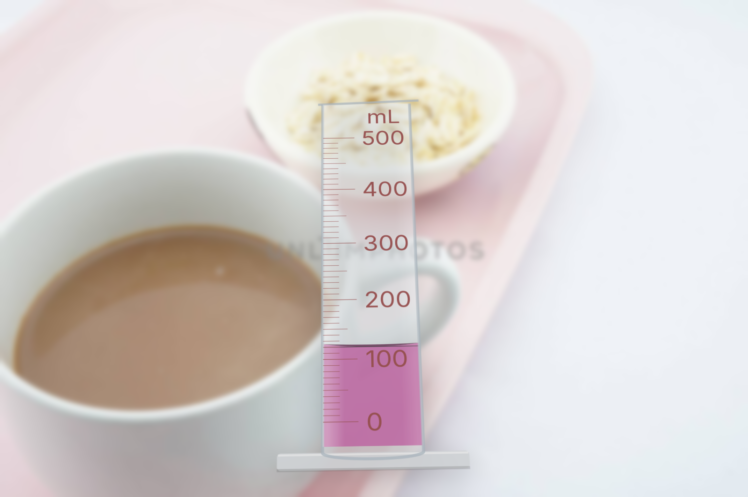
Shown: 120
